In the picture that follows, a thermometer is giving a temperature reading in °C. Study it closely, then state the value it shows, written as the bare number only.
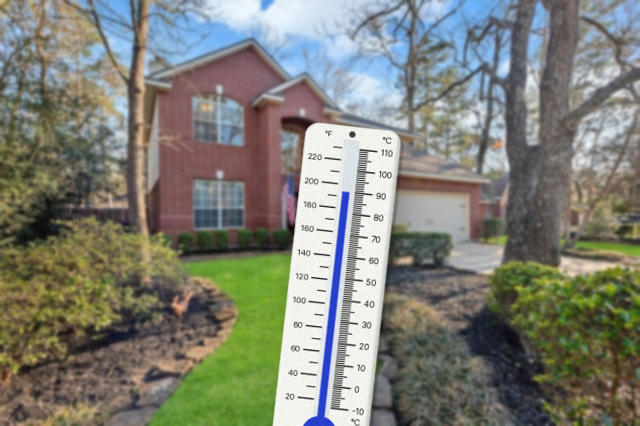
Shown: 90
